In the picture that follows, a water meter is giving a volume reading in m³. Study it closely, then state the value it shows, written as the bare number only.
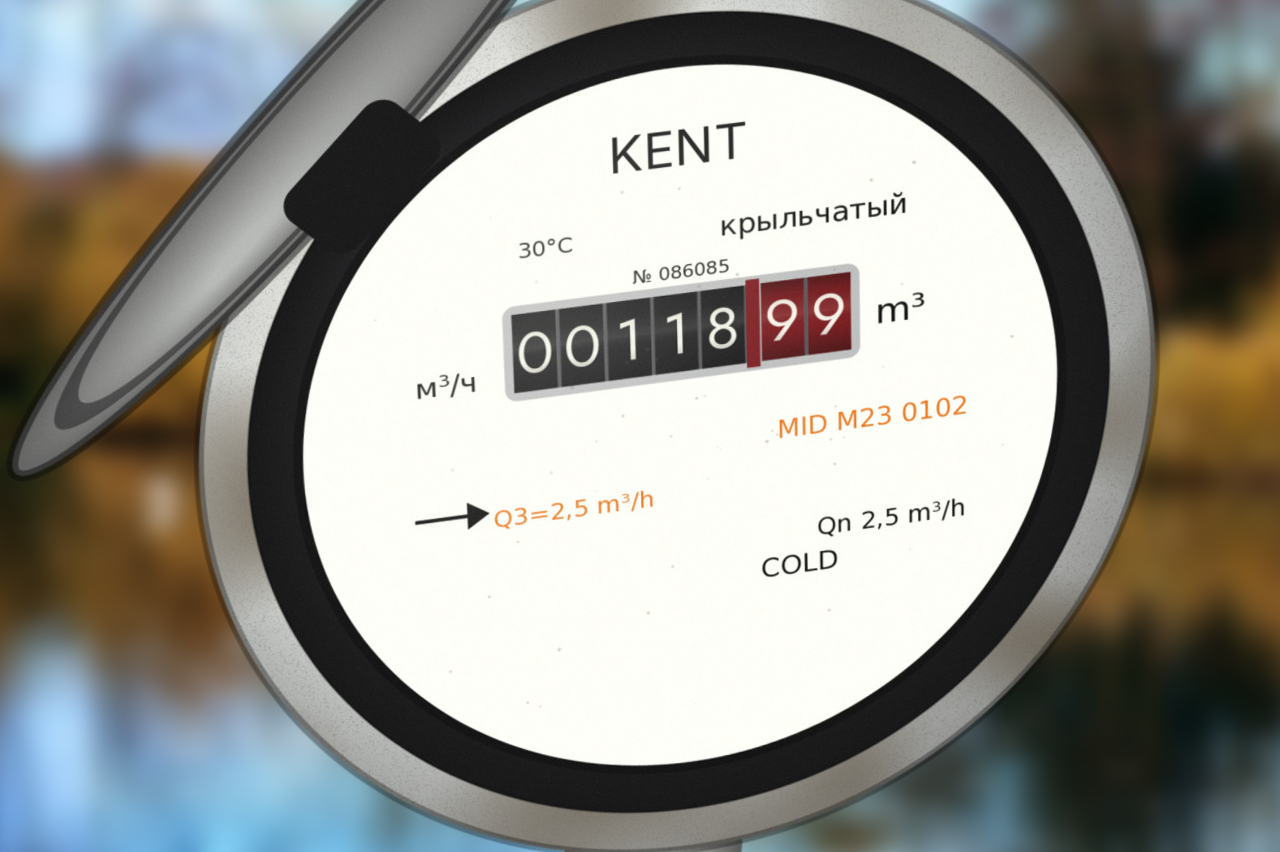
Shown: 118.99
